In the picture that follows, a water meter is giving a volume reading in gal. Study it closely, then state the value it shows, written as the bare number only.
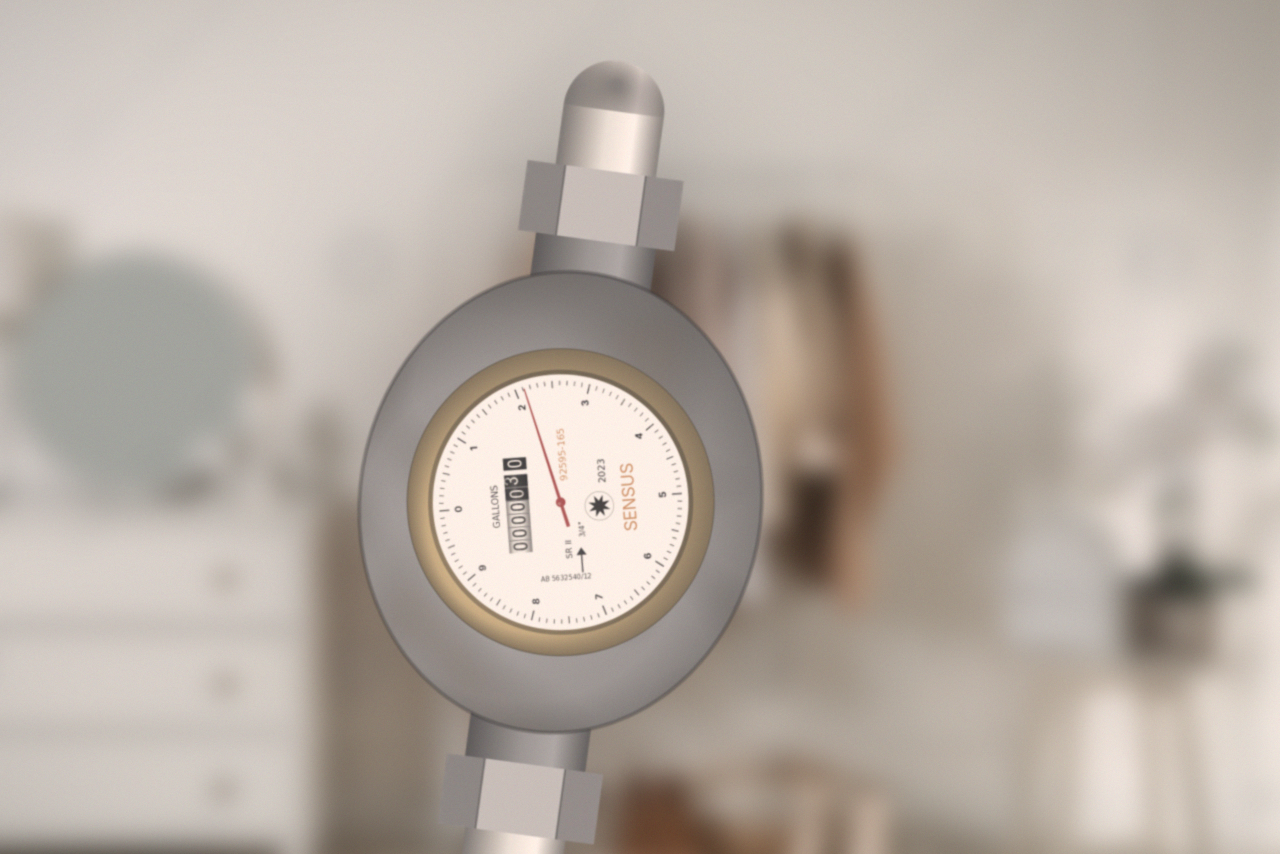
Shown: 32.1
